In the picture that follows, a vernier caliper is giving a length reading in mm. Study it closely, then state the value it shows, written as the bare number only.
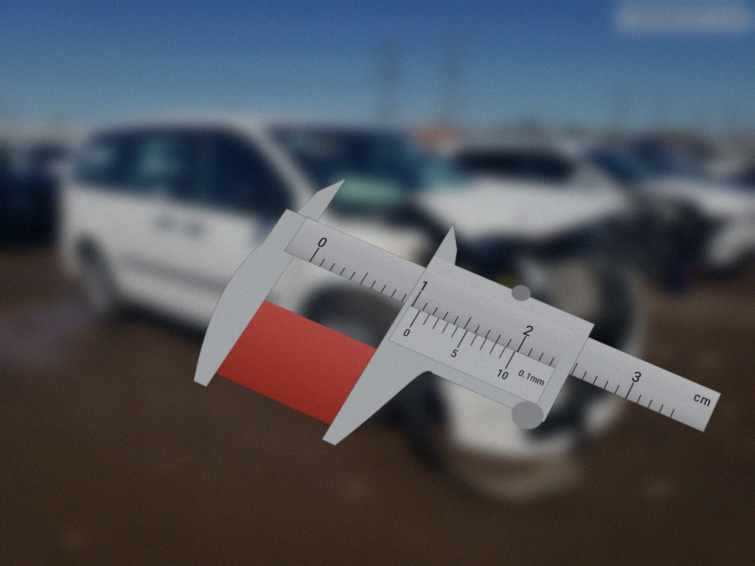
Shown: 10.8
